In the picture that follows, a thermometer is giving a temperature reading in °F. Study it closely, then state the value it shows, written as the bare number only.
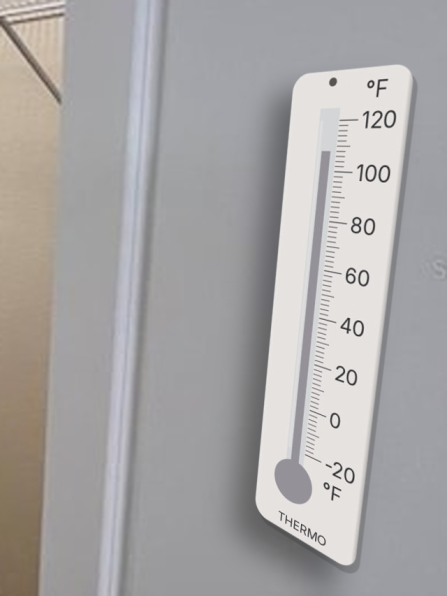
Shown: 108
